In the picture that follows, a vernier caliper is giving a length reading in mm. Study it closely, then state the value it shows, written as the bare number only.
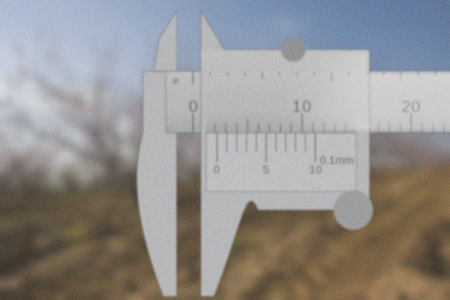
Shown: 2.2
